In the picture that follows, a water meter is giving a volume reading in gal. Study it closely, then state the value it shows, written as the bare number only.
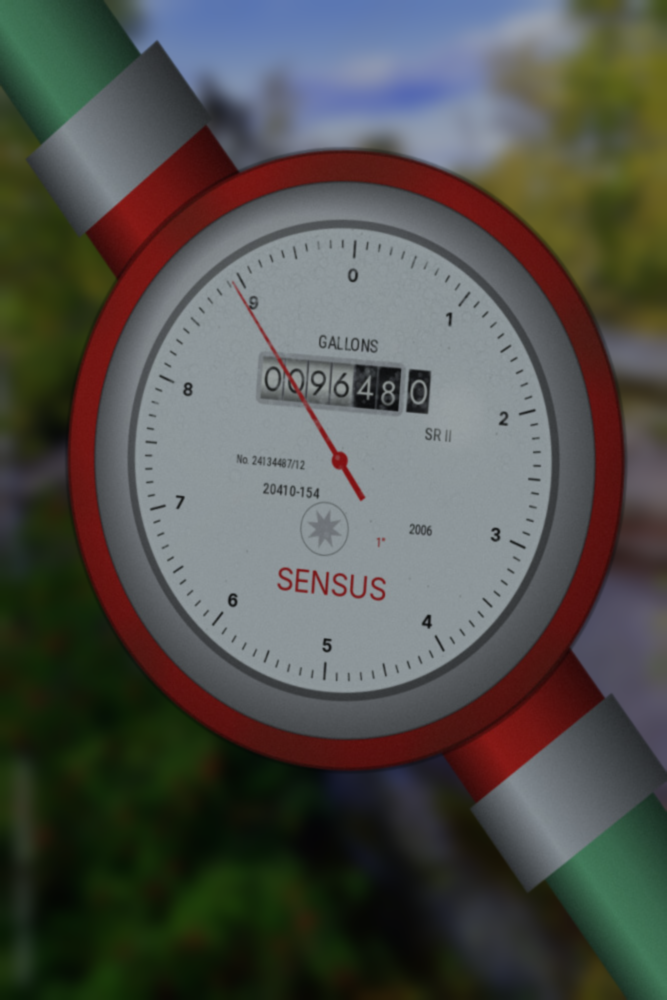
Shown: 96478.9
